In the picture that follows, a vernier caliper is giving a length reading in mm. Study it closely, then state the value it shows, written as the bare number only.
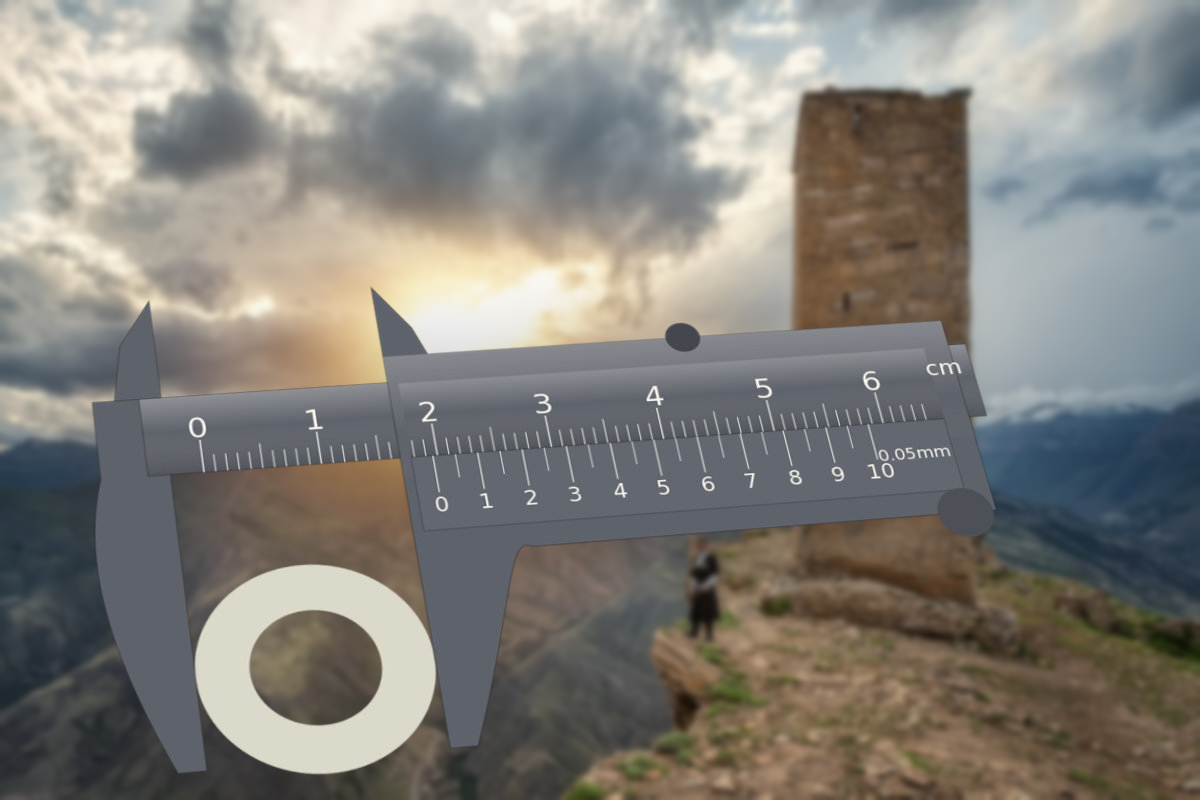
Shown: 19.6
